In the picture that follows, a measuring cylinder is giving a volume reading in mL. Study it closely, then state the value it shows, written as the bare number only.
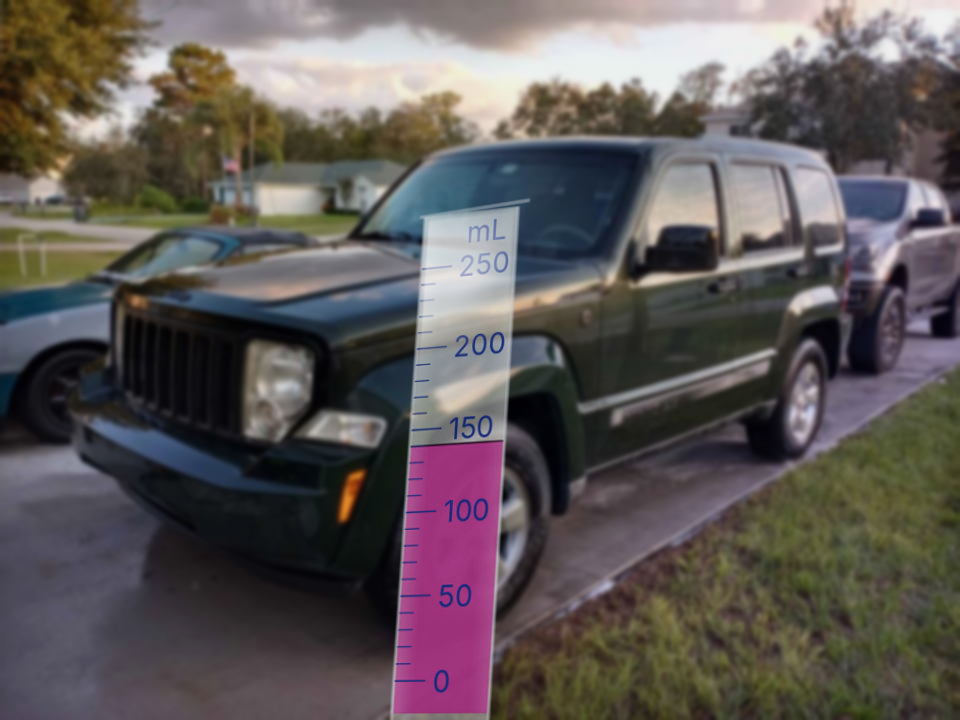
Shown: 140
